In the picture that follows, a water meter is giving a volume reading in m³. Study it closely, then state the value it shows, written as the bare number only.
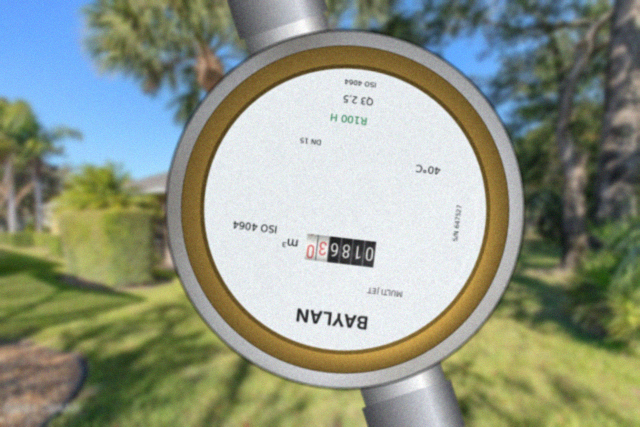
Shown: 186.30
